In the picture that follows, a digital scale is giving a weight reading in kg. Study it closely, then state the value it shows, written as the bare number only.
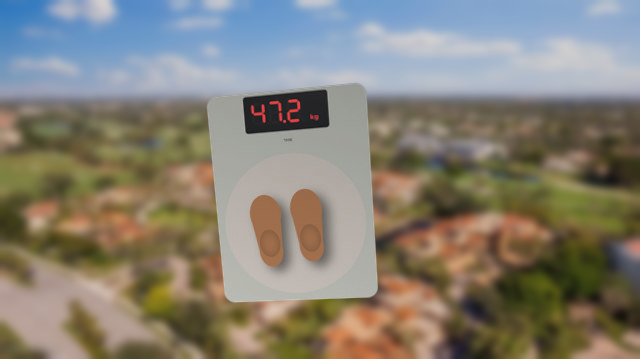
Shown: 47.2
